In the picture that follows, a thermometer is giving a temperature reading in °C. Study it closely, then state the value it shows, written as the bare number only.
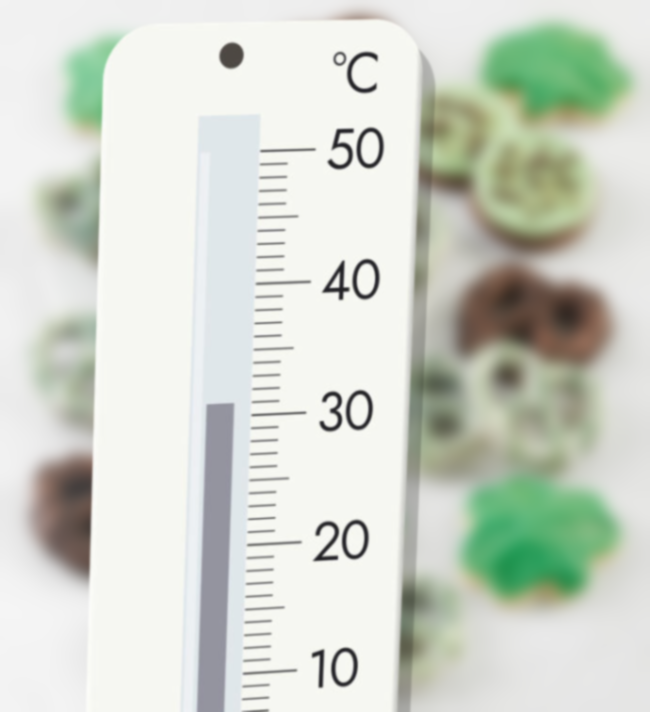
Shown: 31
